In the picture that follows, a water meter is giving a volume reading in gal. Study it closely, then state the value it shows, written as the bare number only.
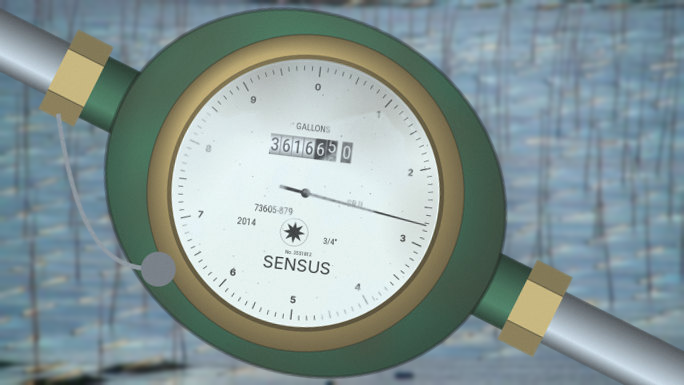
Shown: 3616652.7
